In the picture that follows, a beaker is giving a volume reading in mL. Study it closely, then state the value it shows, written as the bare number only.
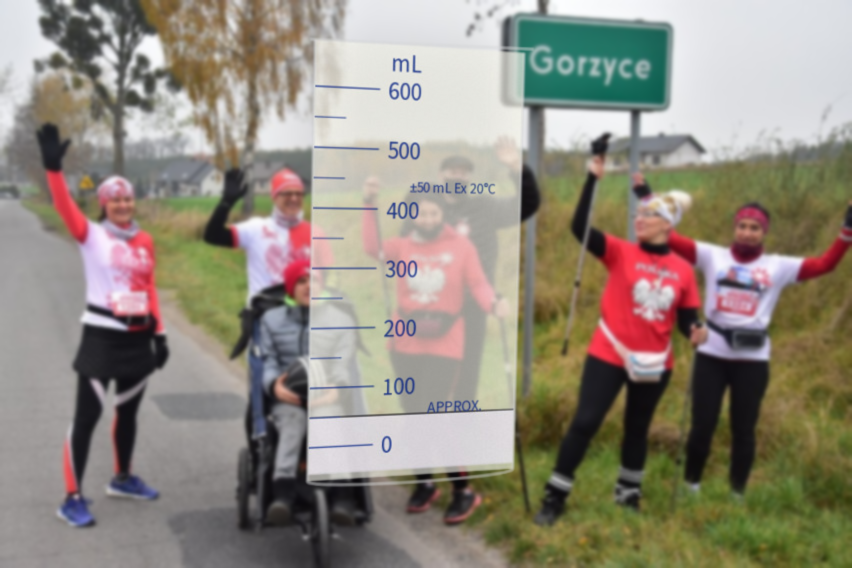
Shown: 50
